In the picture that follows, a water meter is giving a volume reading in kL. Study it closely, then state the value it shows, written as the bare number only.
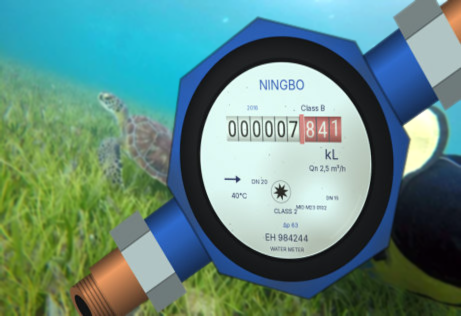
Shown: 7.841
